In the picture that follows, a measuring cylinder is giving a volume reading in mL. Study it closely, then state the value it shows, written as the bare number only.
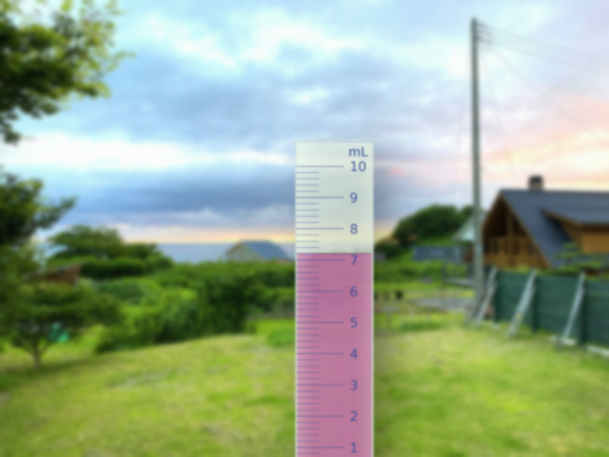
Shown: 7.2
